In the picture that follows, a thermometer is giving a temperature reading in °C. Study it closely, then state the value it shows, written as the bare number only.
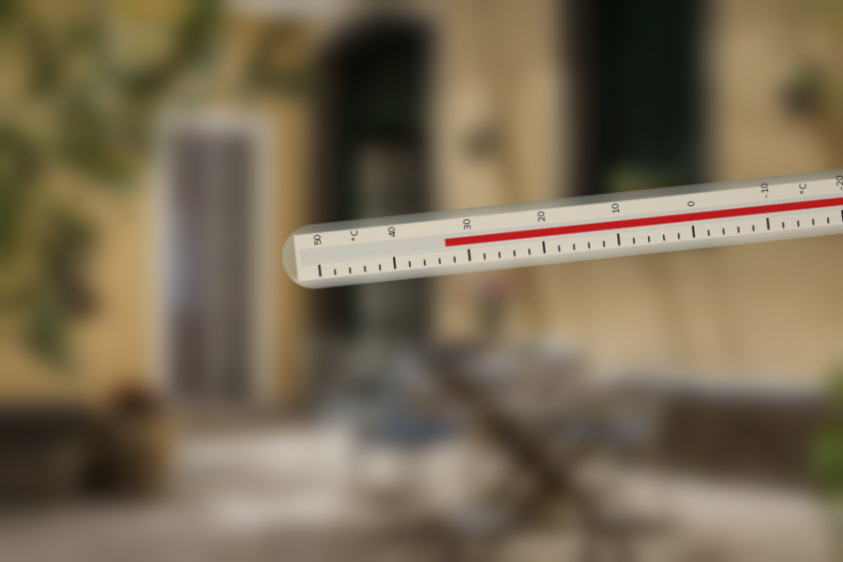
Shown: 33
